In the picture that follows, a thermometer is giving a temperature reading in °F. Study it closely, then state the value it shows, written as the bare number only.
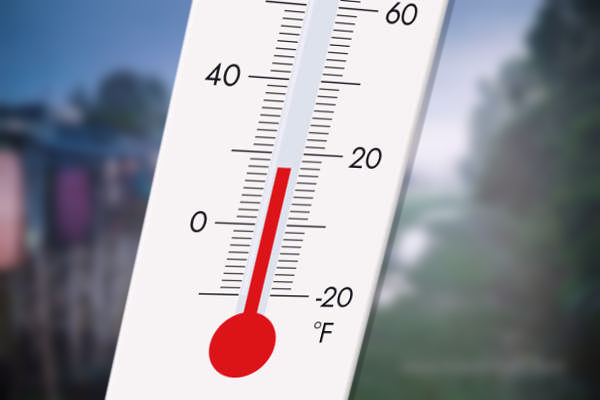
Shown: 16
